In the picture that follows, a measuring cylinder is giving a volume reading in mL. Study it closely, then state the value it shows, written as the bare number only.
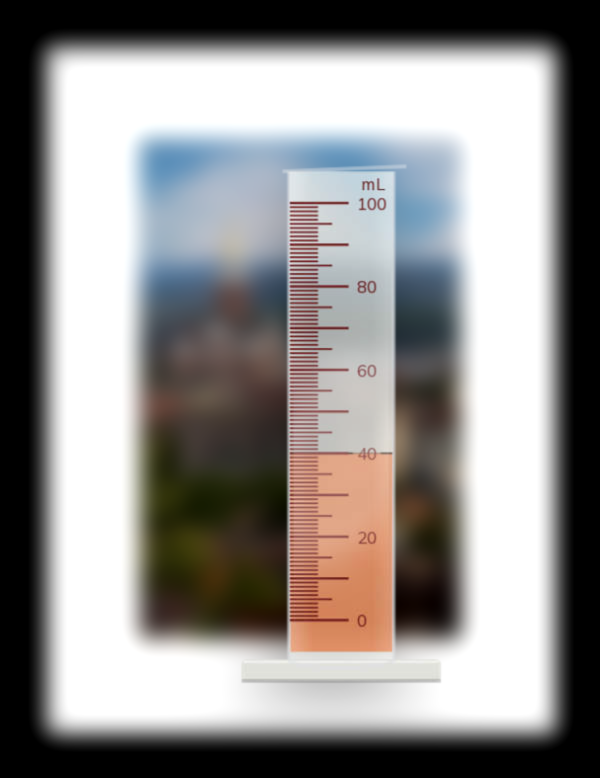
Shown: 40
